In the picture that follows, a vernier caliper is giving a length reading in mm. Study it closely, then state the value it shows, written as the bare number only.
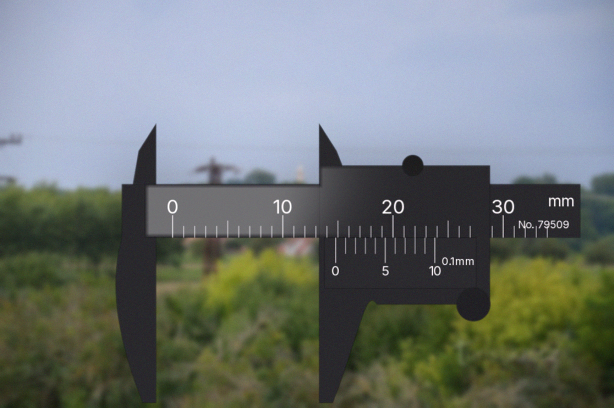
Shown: 14.8
